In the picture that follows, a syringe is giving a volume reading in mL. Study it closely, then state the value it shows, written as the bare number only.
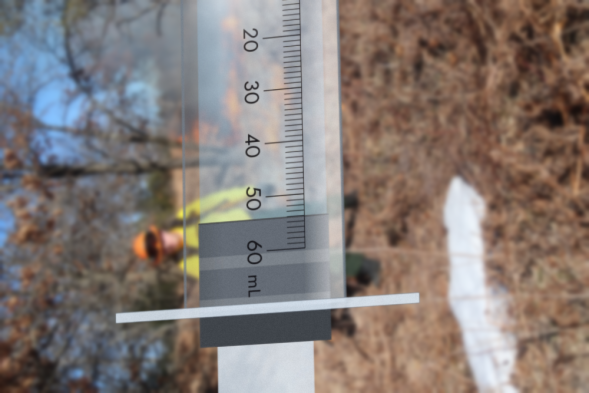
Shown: 54
